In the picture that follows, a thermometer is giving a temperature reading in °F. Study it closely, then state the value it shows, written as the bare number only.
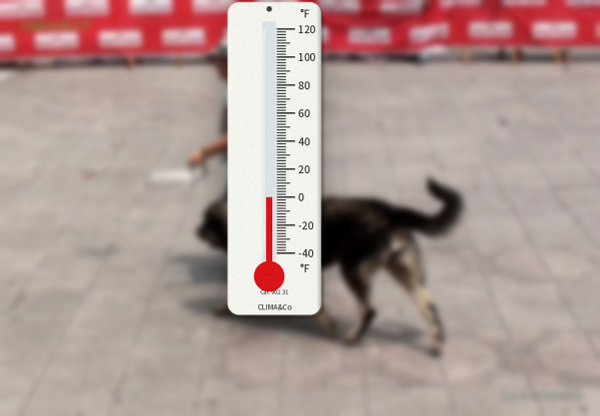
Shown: 0
